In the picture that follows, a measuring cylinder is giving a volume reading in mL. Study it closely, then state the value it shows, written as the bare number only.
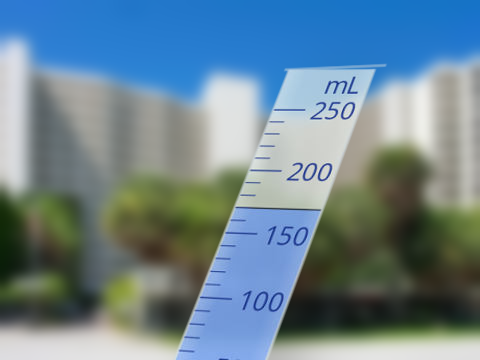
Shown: 170
